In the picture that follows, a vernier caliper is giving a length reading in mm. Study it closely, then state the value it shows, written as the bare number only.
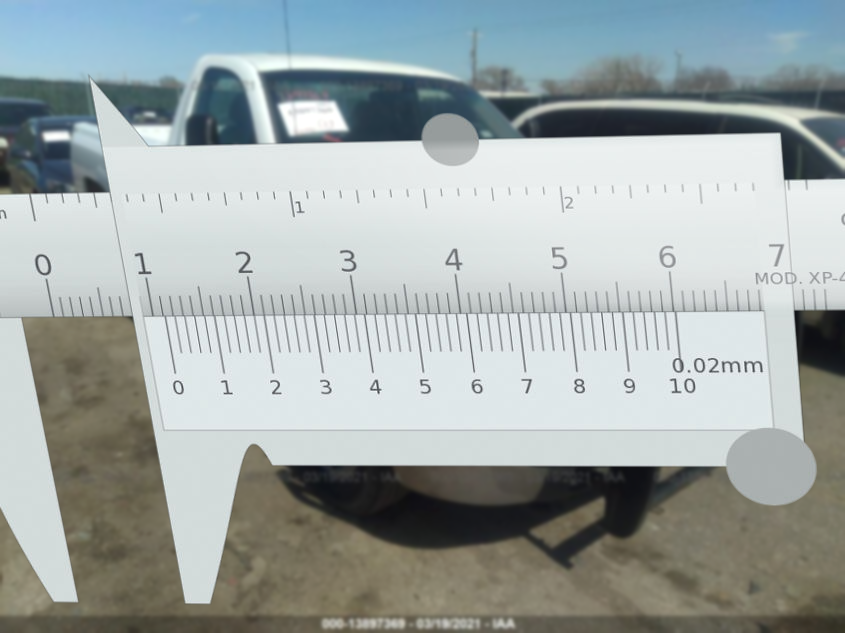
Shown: 11.2
